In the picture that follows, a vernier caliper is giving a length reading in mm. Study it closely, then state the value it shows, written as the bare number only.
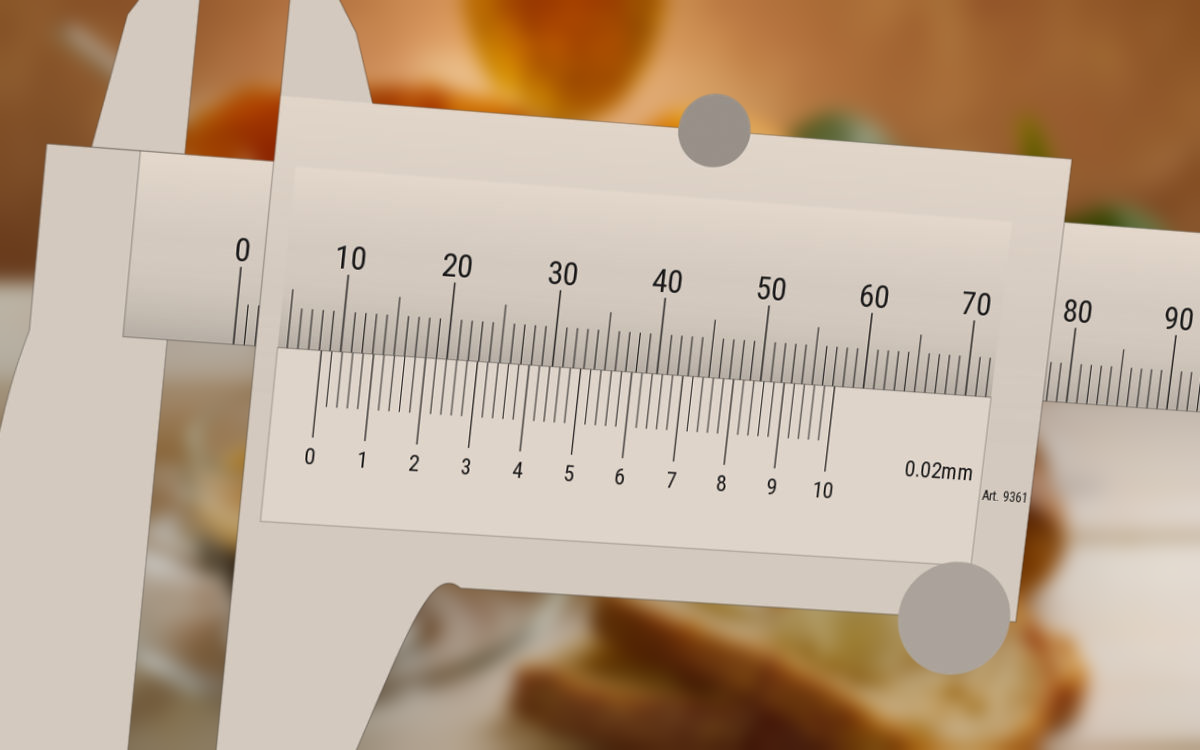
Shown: 8.2
